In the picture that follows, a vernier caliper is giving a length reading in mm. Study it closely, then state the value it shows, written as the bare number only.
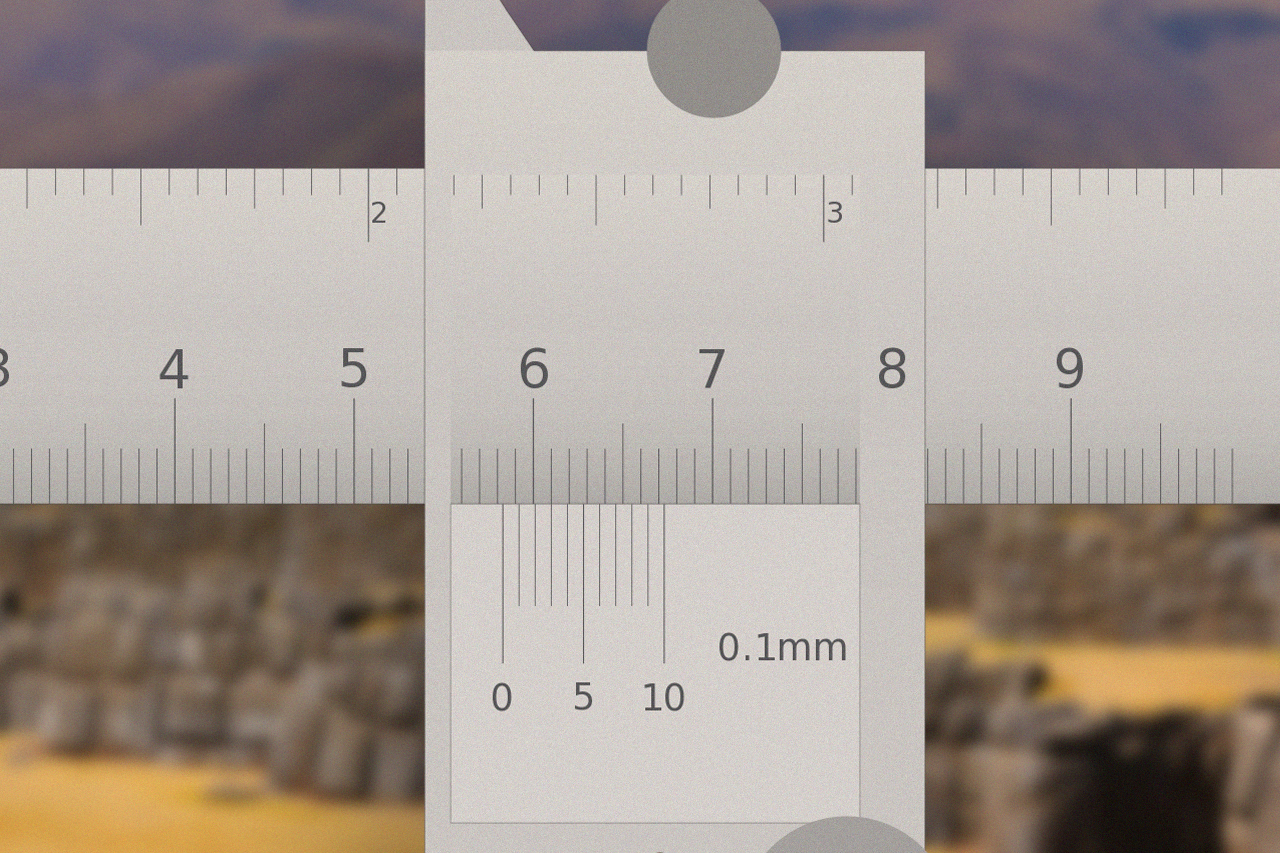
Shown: 58.3
